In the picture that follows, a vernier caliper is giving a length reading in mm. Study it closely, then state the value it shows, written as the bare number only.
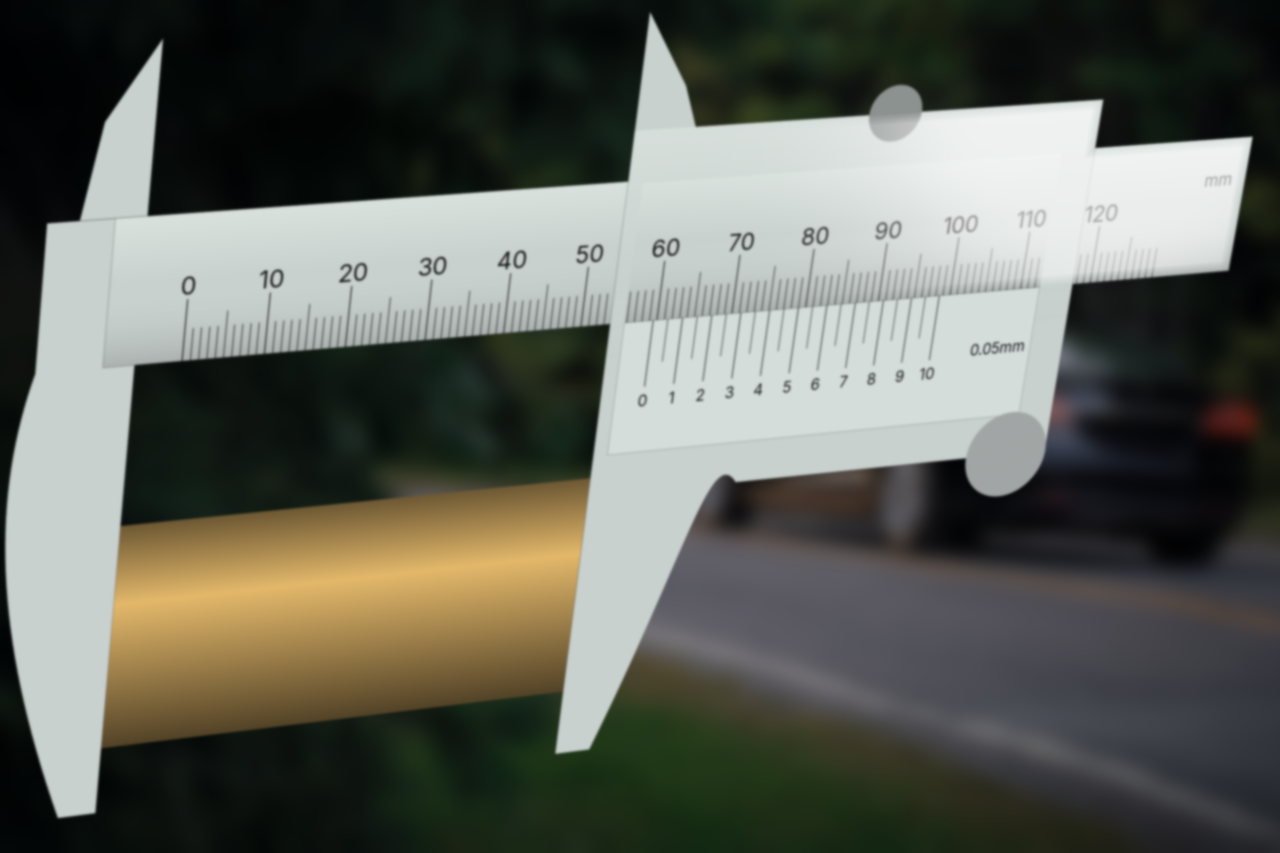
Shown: 59.5
